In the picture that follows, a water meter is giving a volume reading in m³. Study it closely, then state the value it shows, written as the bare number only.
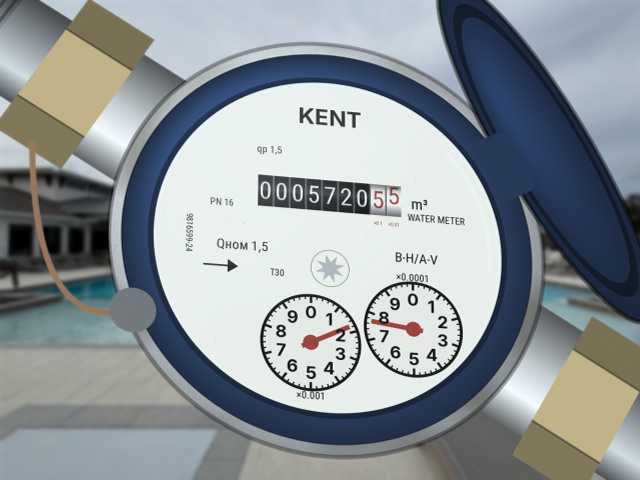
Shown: 5720.5517
